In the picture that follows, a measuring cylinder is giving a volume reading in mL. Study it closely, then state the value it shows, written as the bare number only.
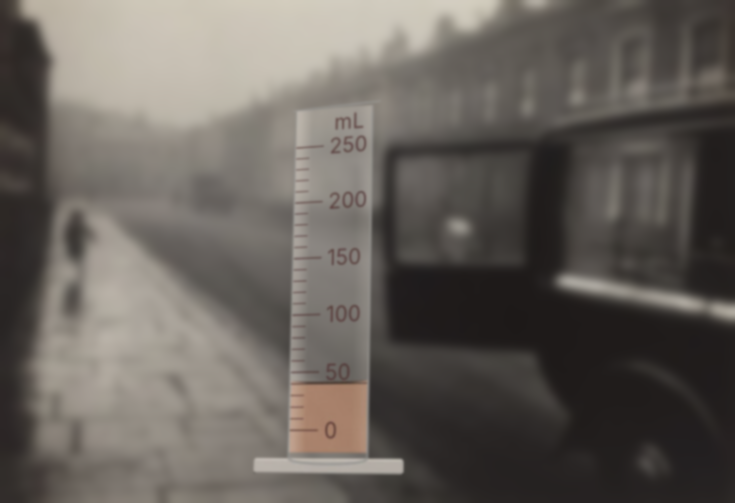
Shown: 40
